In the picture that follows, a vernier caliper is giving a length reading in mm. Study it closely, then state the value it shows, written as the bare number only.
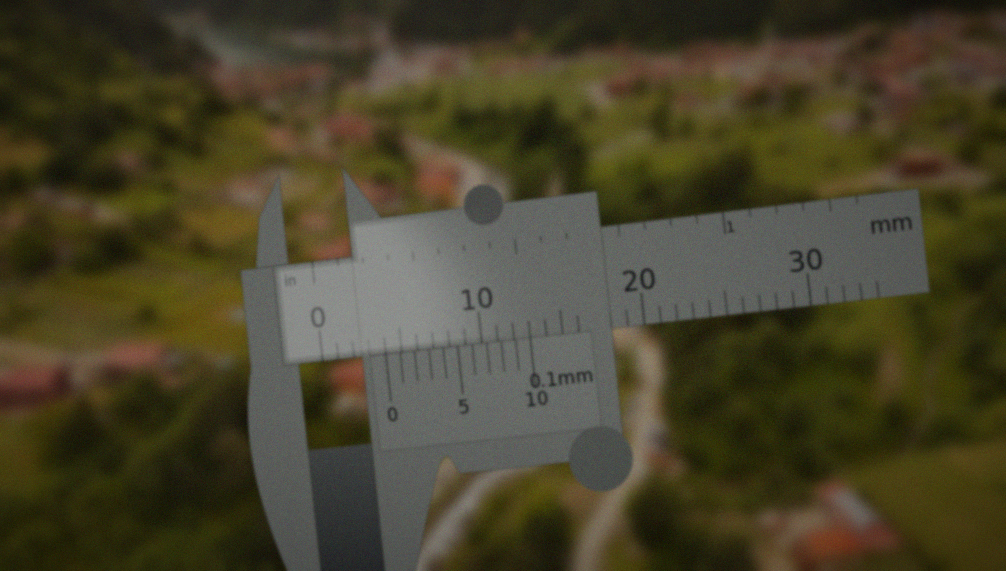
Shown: 4.0
